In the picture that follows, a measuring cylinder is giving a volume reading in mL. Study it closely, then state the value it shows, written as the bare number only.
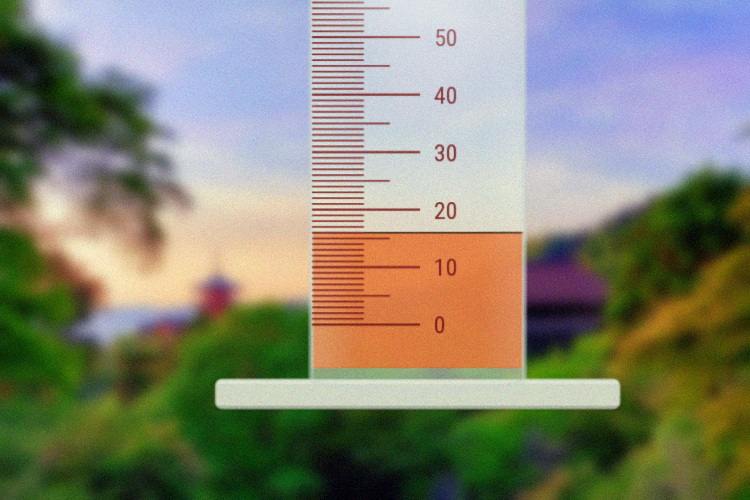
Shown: 16
